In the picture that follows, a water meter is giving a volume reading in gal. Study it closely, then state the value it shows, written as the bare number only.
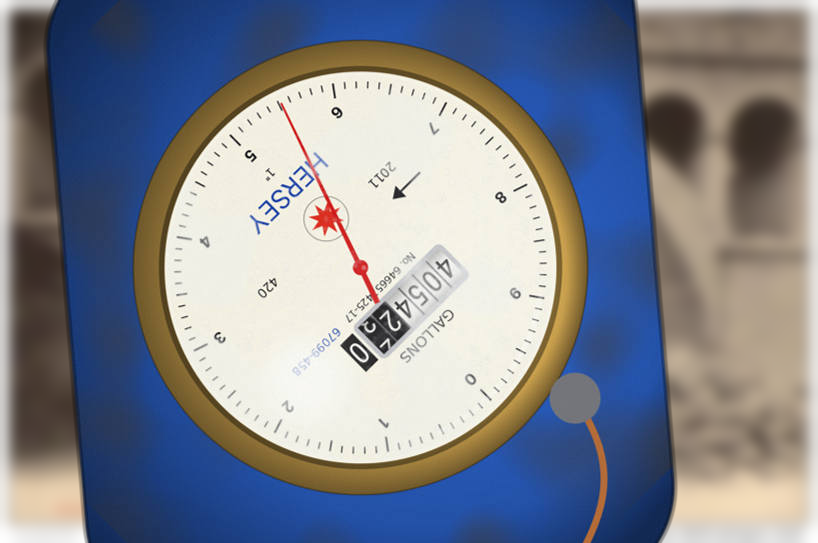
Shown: 4054225.5
